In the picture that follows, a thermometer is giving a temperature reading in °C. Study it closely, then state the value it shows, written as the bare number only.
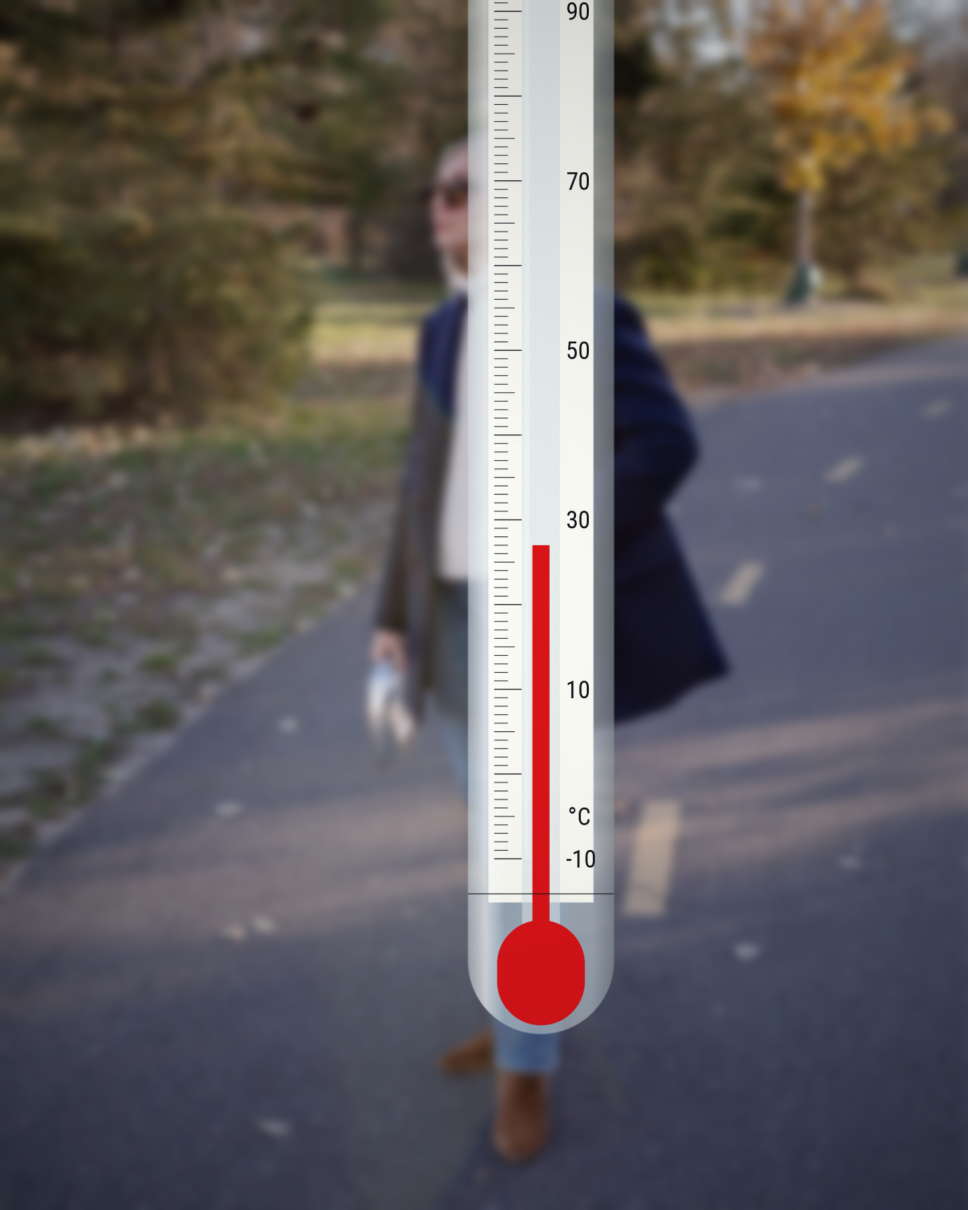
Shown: 27
